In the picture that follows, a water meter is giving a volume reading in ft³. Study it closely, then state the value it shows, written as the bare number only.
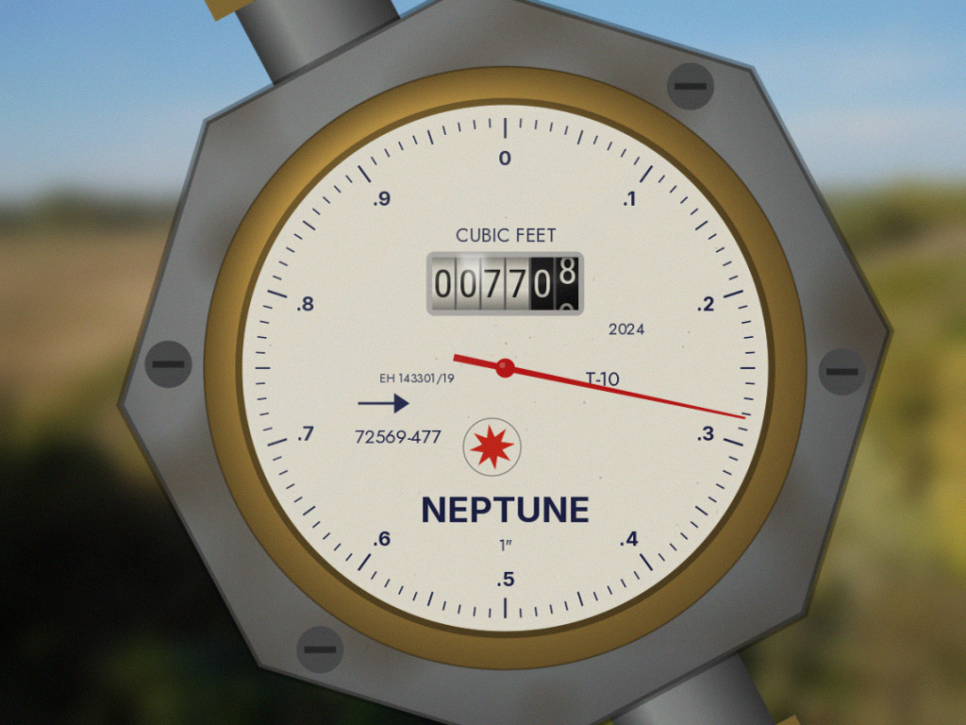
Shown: 7708.28
